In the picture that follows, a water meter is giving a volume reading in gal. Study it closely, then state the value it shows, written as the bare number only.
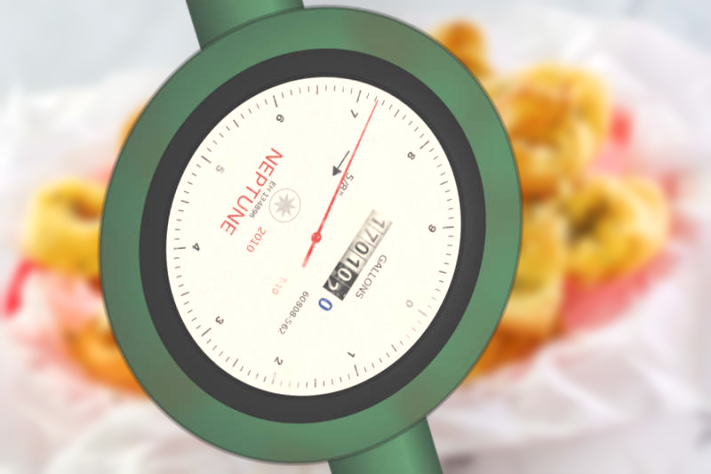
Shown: 1701017.2
